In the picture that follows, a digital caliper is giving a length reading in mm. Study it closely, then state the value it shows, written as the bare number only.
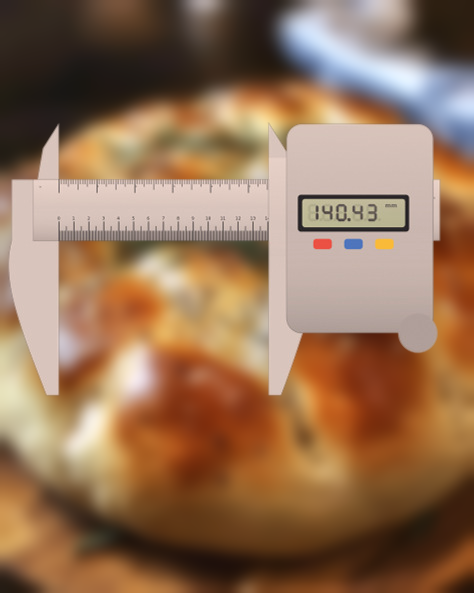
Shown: 140.43
